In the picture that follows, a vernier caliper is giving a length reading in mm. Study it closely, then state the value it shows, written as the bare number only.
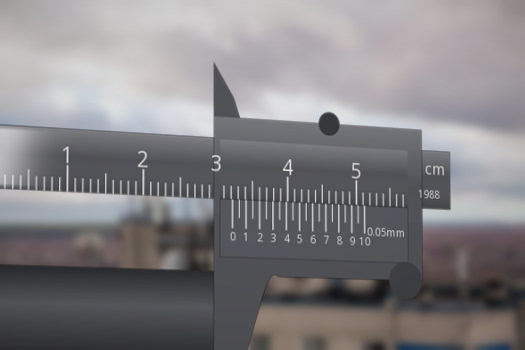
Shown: 32.2
